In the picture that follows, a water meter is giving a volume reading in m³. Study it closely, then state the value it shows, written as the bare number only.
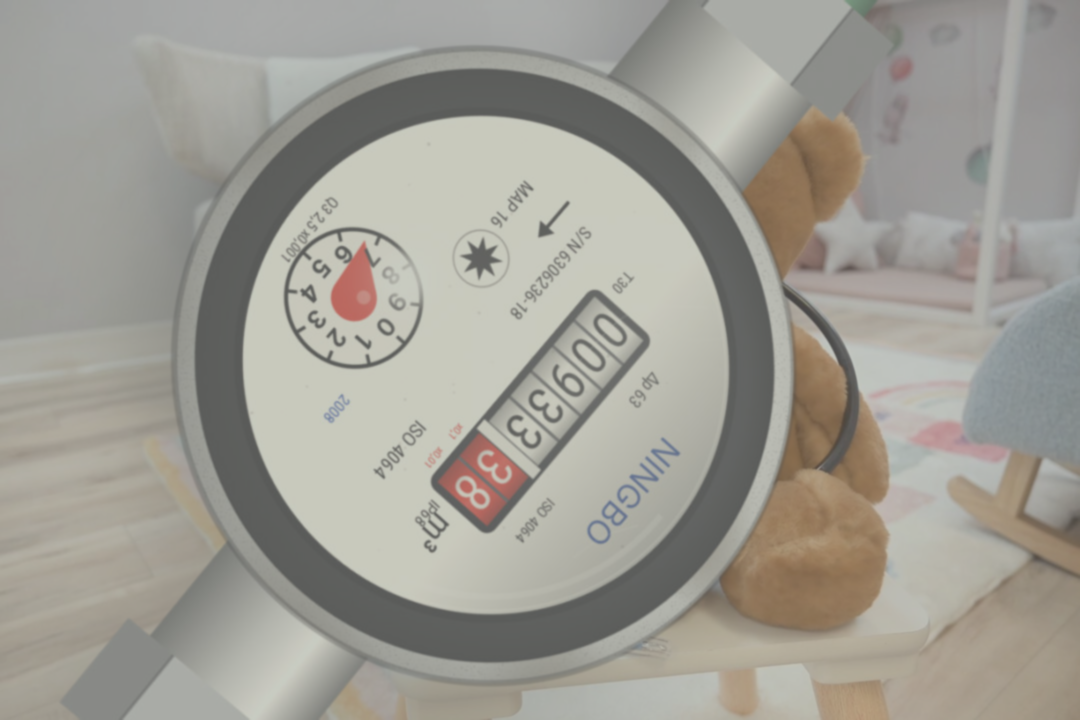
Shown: 933.386
